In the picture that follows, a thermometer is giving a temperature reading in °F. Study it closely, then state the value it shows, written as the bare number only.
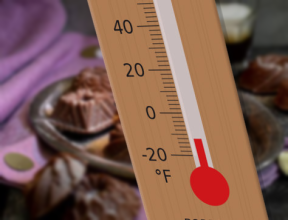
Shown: -12
